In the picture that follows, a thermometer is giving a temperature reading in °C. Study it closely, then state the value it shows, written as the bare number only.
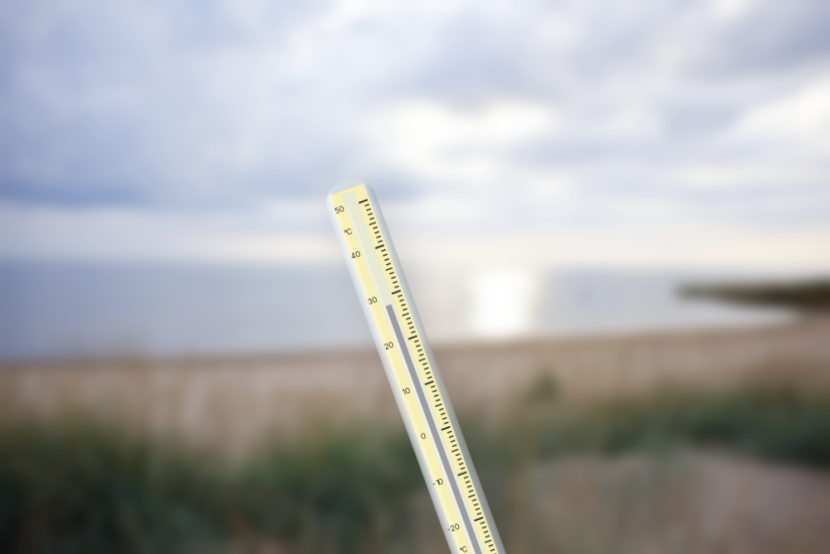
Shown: 28
